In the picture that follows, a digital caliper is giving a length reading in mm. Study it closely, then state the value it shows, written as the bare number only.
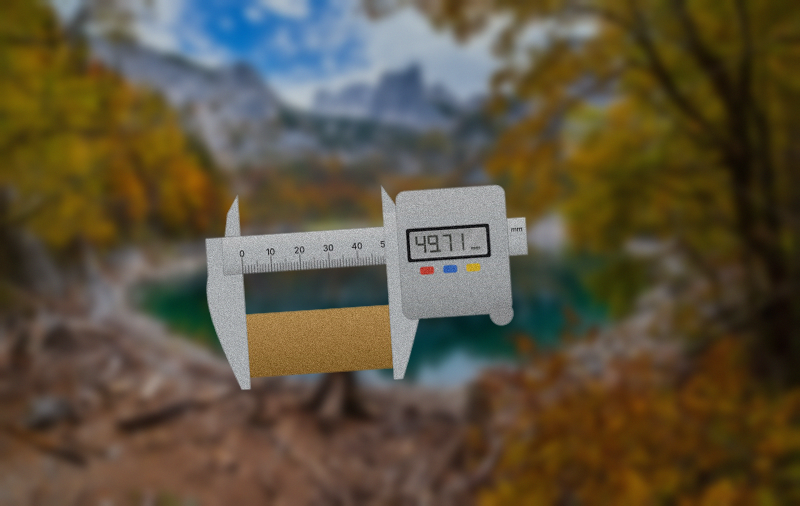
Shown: 49.71
